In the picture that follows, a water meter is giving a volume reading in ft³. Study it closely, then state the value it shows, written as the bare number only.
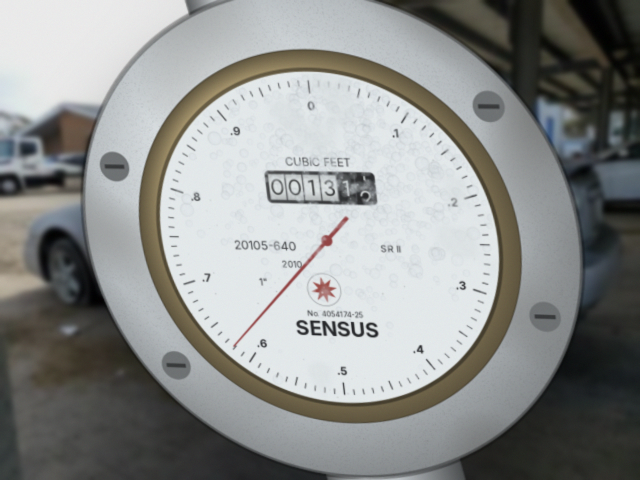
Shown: 1311.62
